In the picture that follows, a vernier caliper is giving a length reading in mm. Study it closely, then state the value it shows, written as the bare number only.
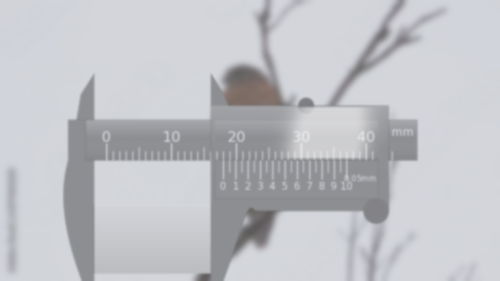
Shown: 18.0
